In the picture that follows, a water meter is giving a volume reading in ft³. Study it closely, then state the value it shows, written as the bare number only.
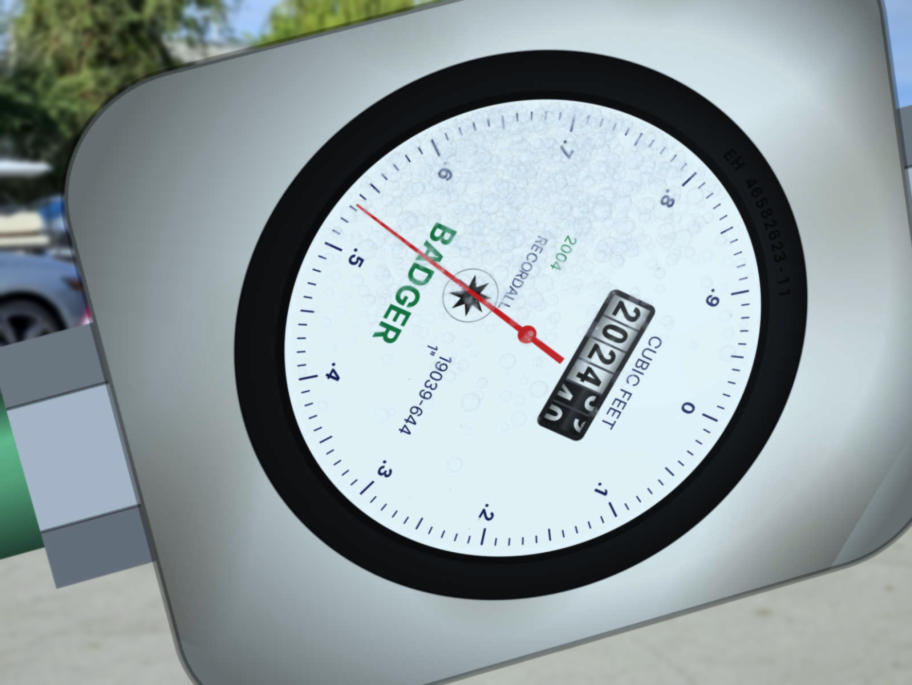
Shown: 202439.53
